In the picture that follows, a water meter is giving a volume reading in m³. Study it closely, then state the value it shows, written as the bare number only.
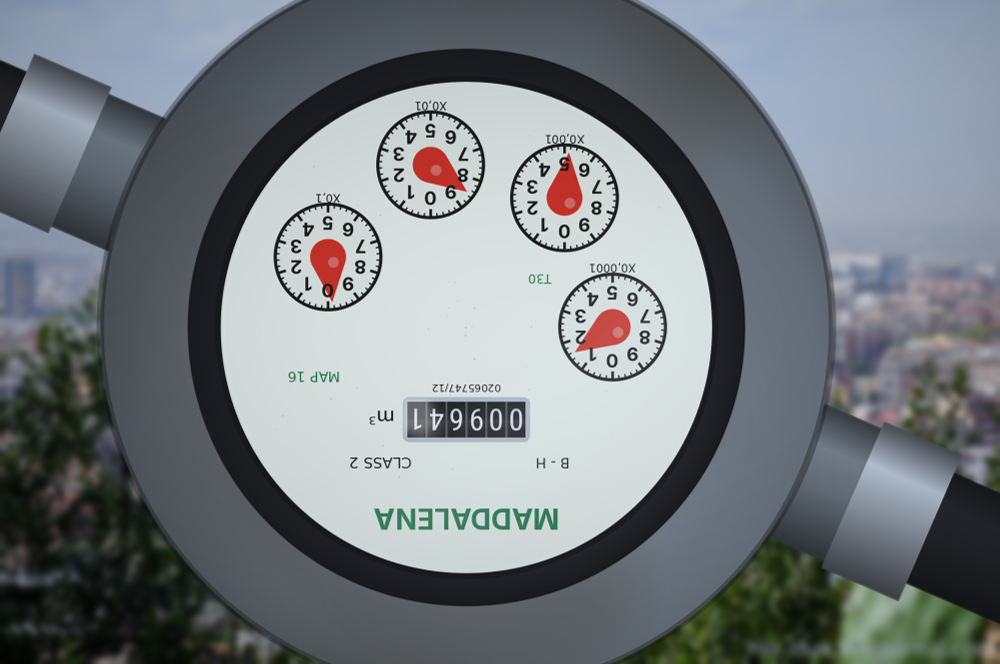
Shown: 9640.9851
